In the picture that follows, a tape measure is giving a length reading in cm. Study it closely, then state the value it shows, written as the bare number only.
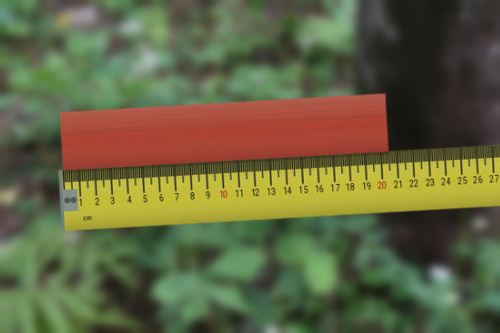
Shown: 20.5
